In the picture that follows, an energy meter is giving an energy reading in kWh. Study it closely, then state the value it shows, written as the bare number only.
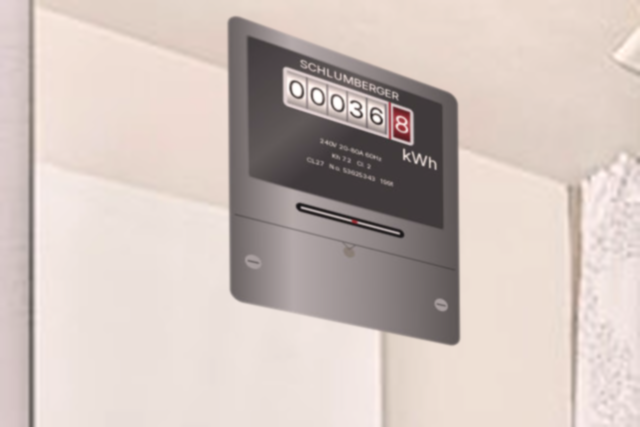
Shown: 36.8
